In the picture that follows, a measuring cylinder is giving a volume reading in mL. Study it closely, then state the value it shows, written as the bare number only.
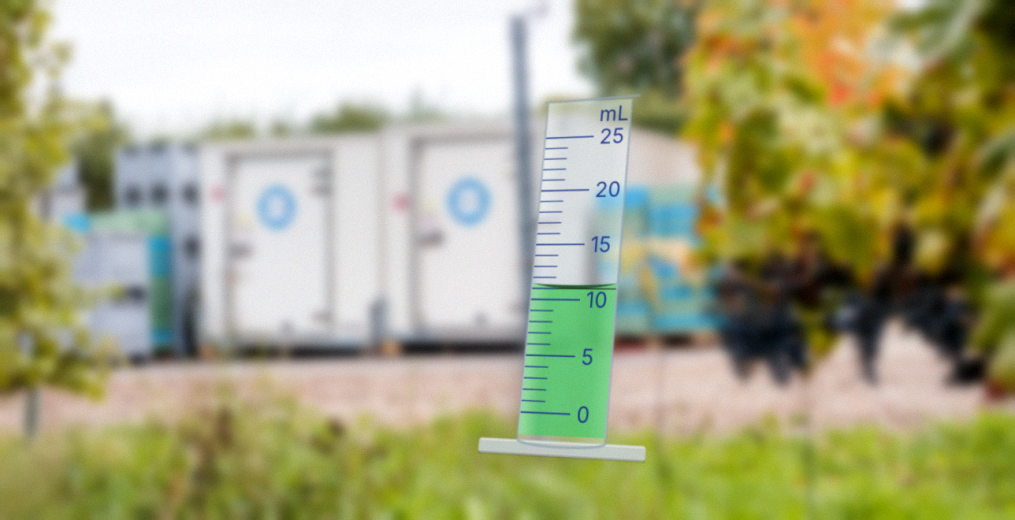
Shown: 11
